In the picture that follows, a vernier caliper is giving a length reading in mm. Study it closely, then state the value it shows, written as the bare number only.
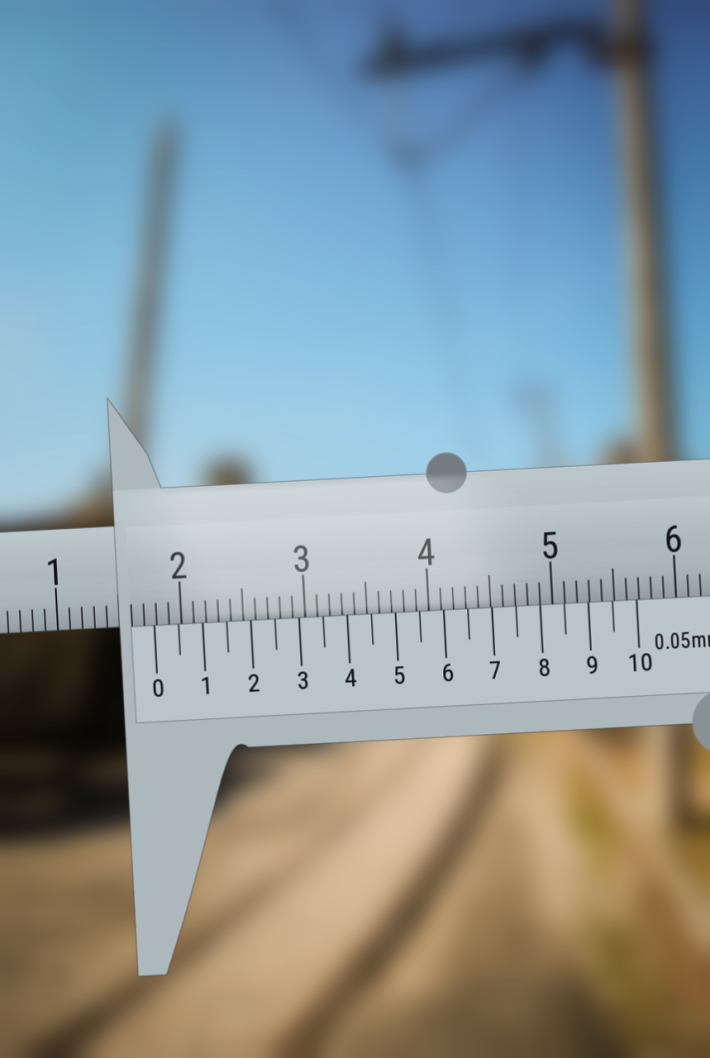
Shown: 17.8
